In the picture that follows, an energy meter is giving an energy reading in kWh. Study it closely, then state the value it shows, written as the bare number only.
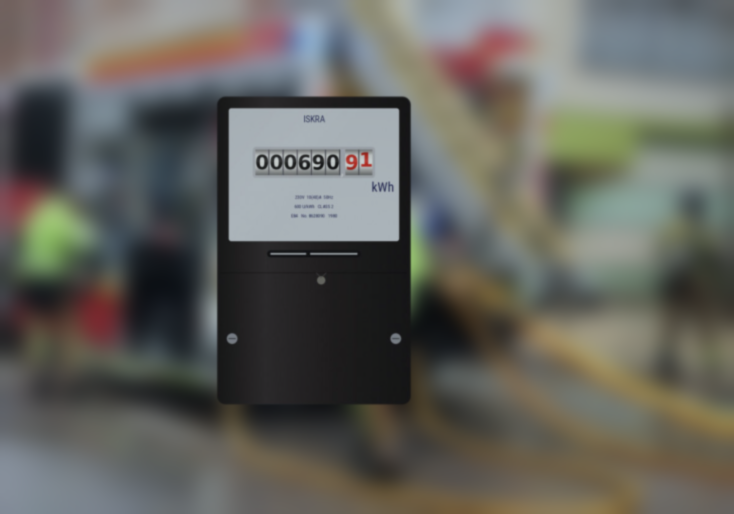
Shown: 690.91
